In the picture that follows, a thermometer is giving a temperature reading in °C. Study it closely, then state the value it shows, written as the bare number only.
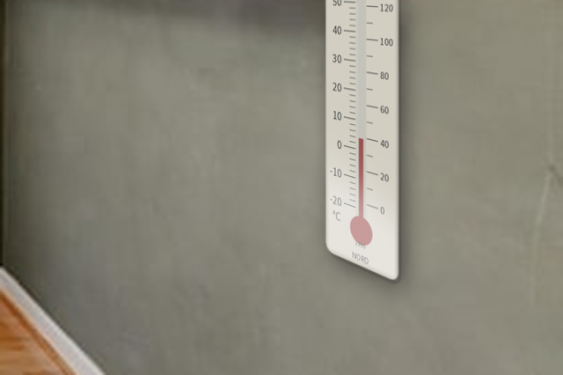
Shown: 4
